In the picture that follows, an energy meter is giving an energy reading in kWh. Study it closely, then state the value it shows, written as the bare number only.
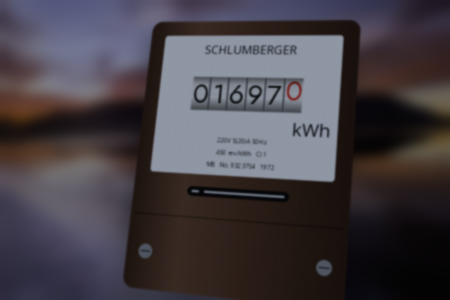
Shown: 1697.0
